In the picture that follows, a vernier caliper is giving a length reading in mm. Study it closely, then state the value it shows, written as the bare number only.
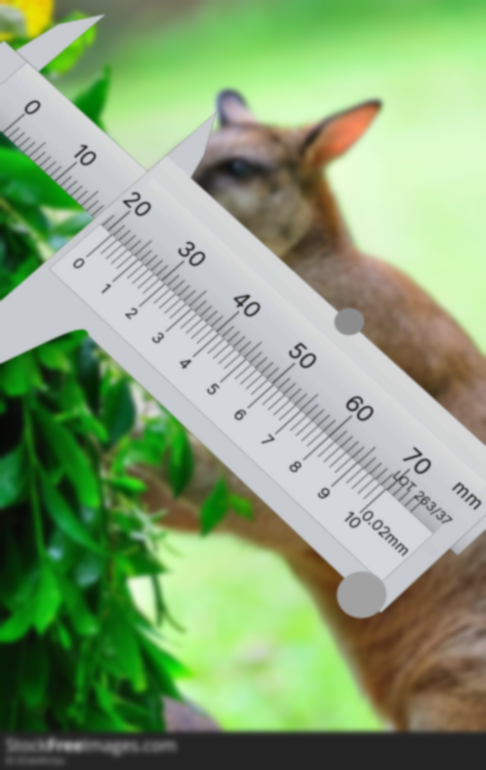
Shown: 20.8
